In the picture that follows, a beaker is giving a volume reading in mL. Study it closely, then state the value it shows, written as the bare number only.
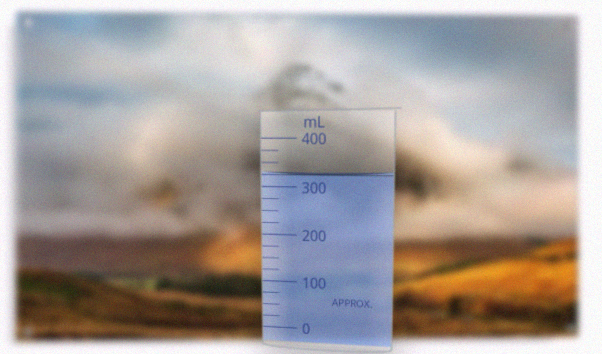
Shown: 325
